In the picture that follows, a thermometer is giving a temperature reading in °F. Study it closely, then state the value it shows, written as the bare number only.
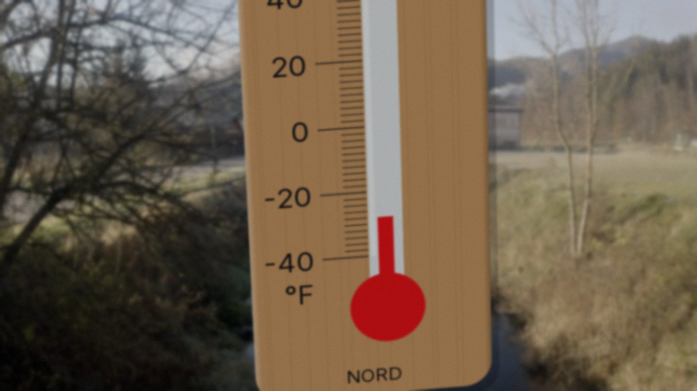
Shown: -28
